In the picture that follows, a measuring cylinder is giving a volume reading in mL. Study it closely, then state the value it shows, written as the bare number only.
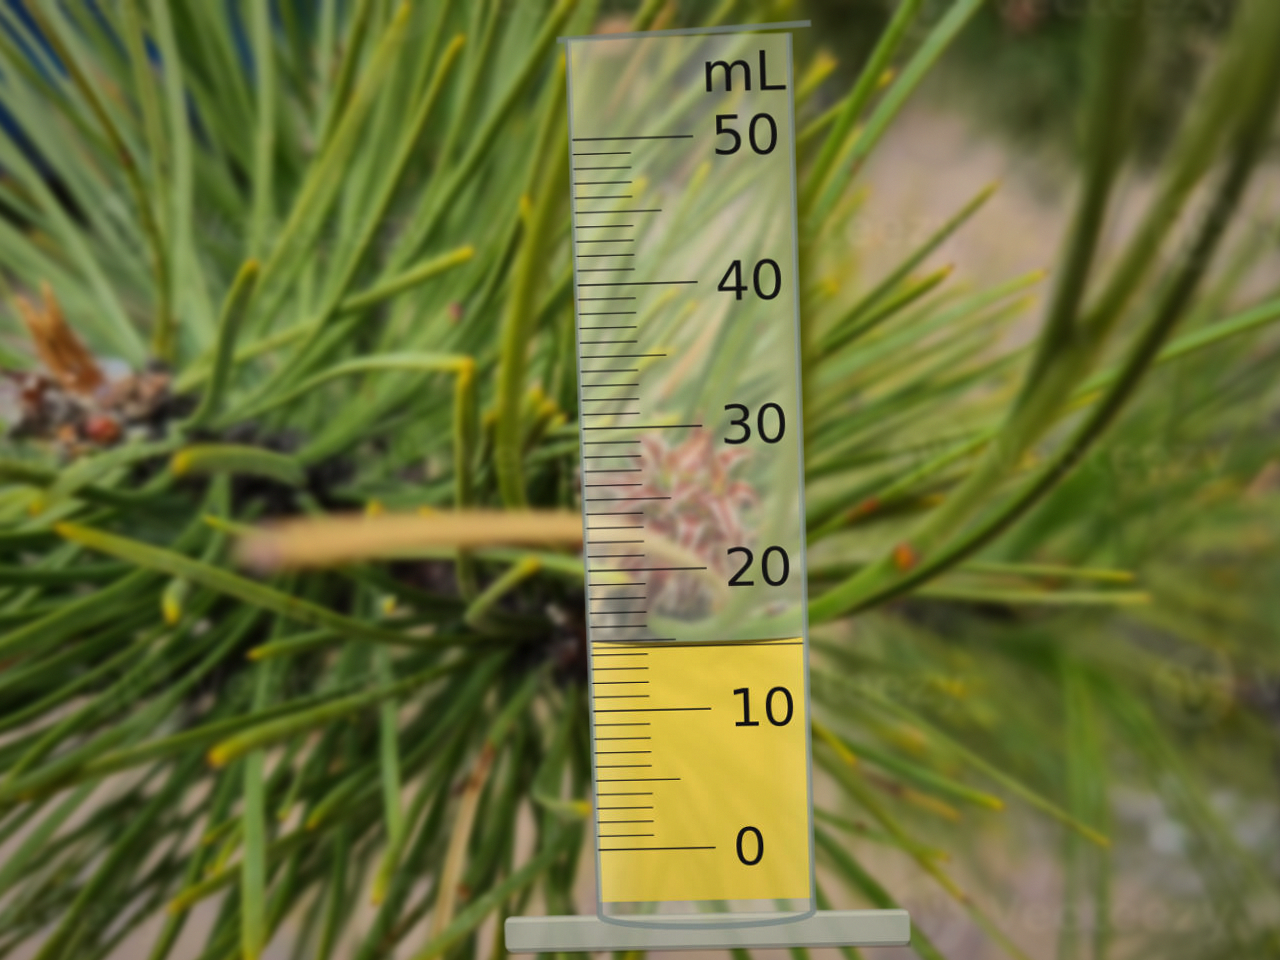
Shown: 14.5
